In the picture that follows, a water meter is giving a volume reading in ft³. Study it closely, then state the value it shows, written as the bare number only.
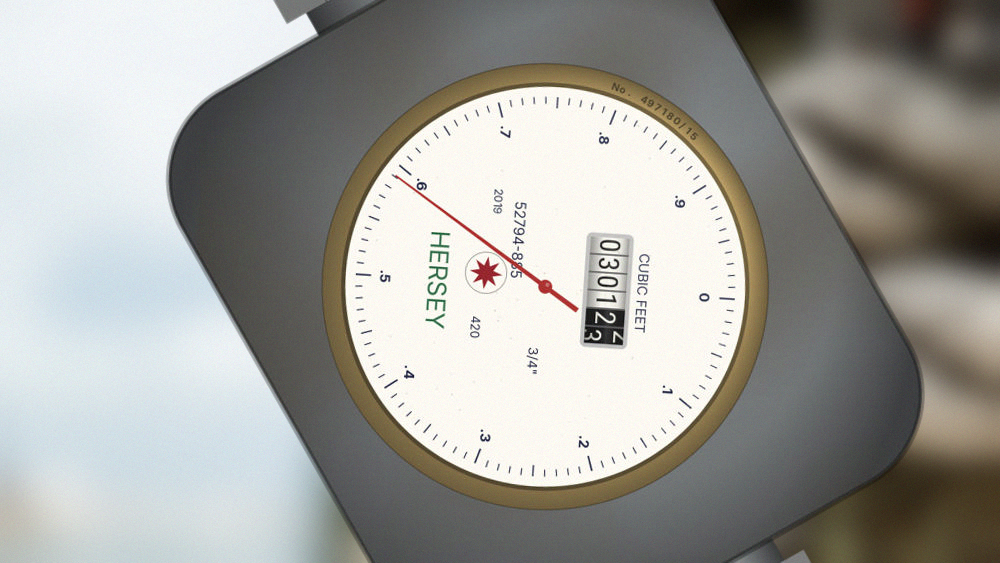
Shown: 30122.59
